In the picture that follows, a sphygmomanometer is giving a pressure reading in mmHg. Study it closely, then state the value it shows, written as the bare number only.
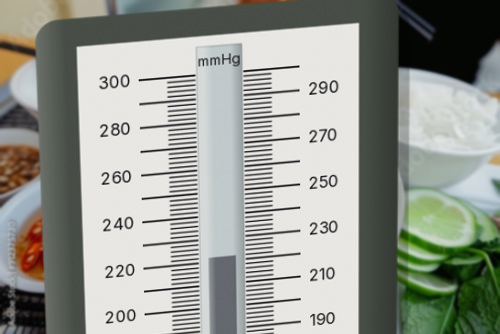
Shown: 222
